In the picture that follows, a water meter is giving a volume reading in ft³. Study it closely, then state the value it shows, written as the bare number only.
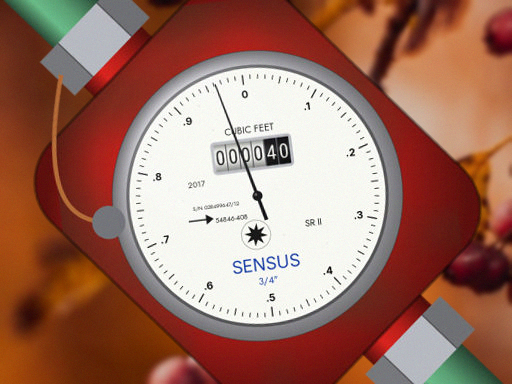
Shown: 39.96
